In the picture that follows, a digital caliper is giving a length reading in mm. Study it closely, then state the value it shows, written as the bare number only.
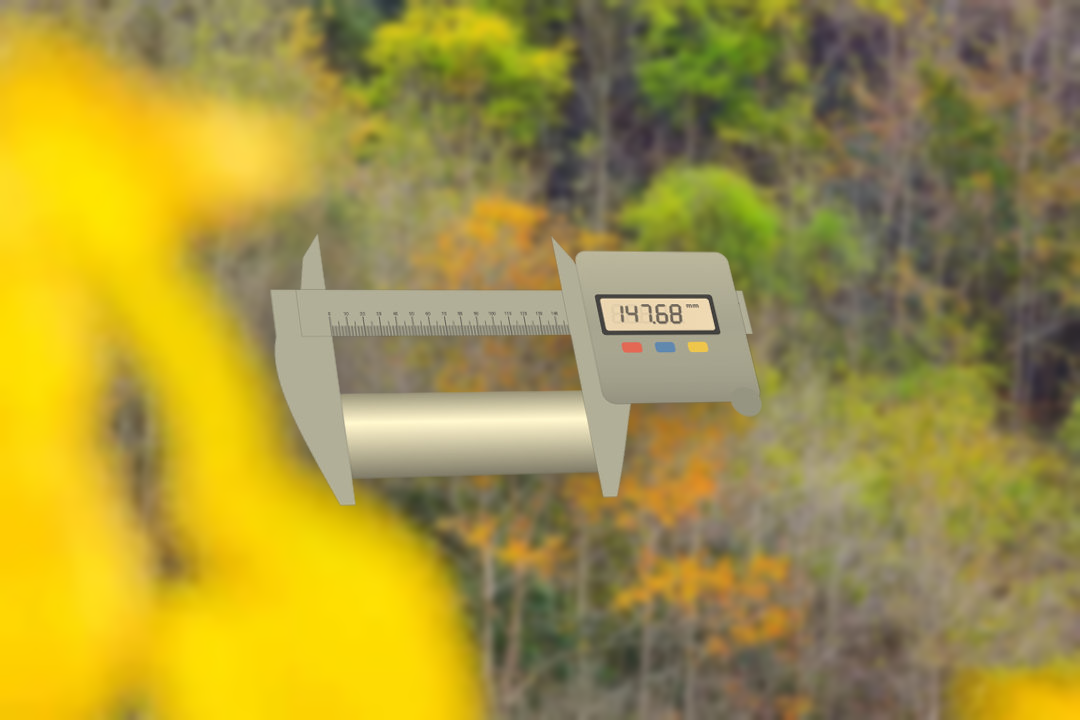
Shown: 147.68
